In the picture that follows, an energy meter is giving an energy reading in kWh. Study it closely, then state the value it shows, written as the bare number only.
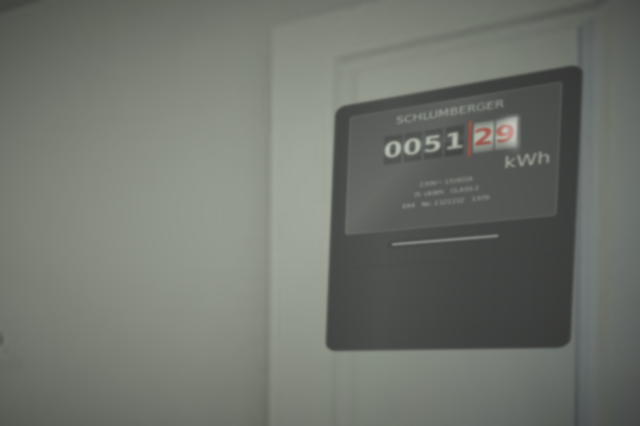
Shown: 51.29
